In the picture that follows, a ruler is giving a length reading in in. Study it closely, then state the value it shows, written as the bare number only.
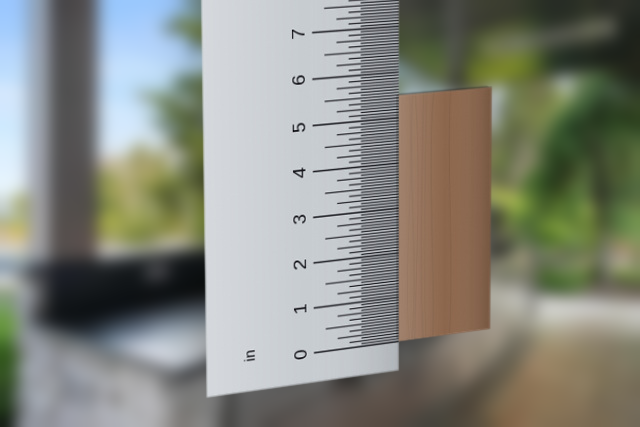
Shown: 5.5
